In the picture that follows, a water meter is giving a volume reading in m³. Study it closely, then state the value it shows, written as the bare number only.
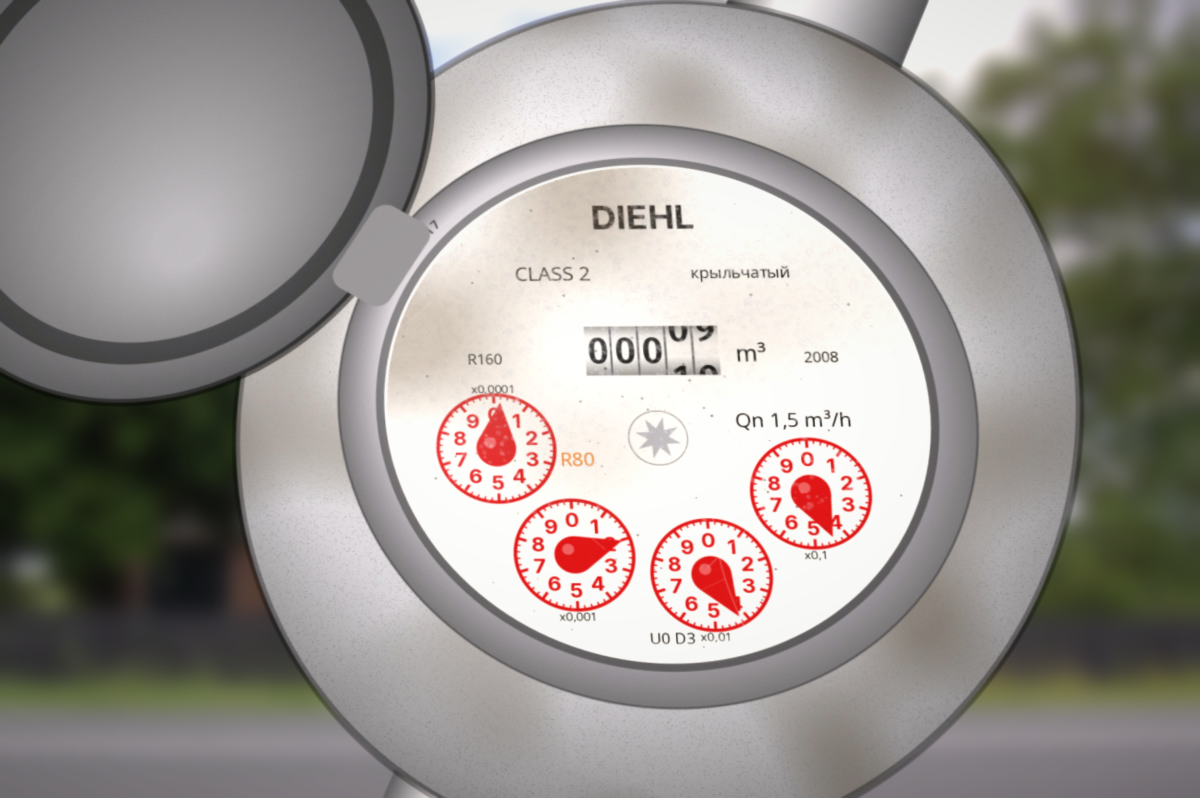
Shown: 9.4420
